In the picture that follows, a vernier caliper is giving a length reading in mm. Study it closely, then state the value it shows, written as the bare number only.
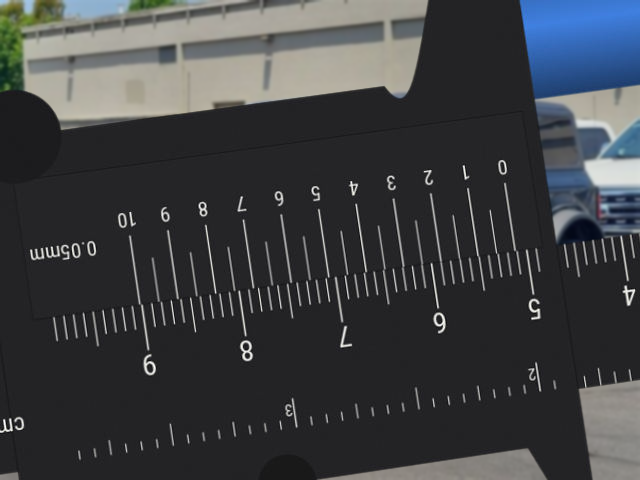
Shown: 51.2
